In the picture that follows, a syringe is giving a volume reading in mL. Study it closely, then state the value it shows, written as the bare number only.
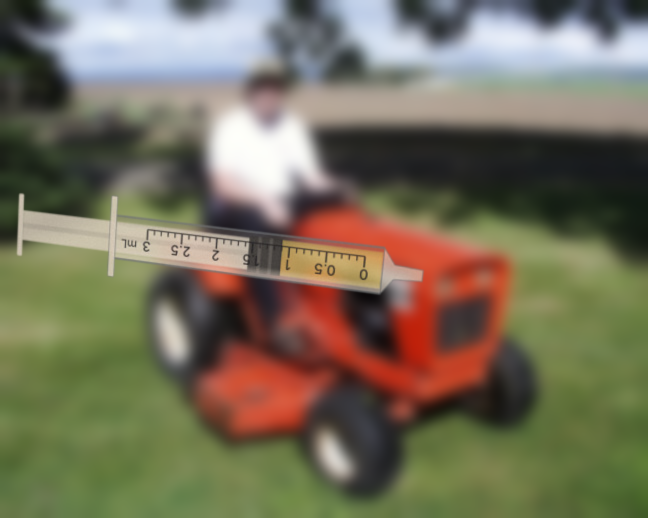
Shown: 1.1
